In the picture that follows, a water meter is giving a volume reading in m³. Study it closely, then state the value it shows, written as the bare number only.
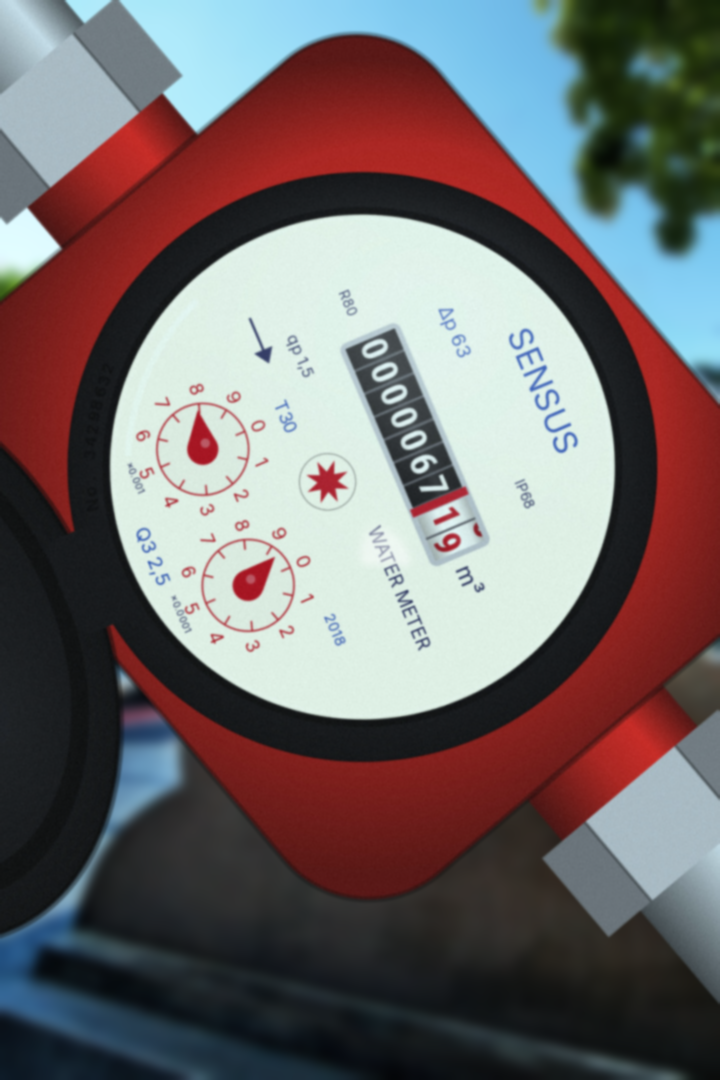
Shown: 67.1879
